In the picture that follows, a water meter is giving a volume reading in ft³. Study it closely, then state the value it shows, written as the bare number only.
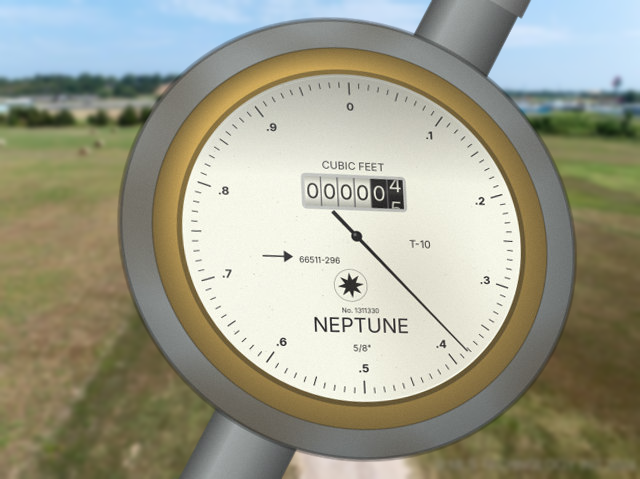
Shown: 4.38
